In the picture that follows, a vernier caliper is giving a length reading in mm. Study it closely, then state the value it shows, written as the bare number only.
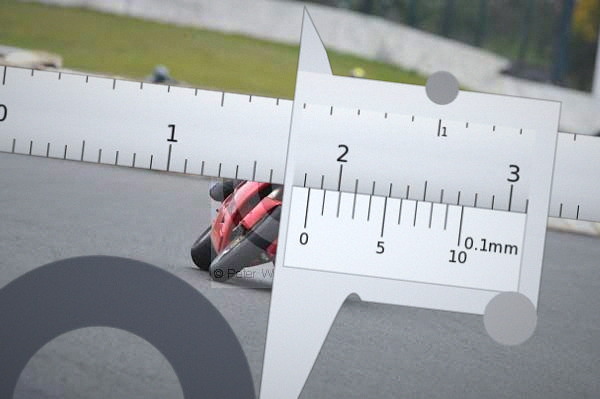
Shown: 18.3
